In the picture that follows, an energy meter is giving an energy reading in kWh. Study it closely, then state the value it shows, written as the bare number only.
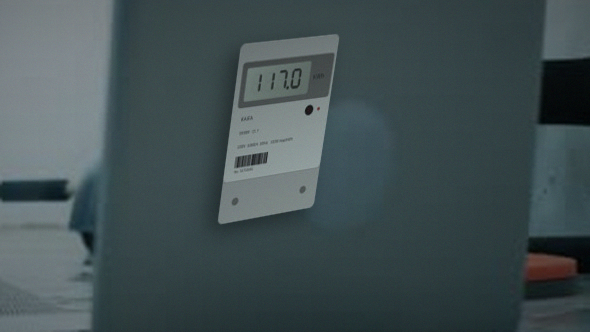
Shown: 117.0
